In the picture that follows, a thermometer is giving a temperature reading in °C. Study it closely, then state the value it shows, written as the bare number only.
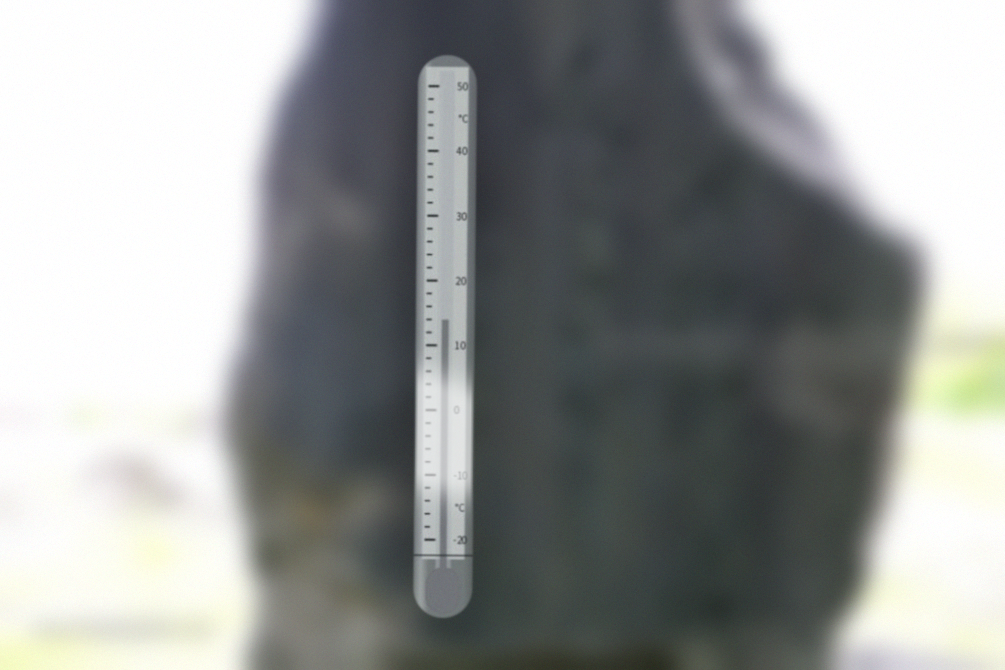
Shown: 14
